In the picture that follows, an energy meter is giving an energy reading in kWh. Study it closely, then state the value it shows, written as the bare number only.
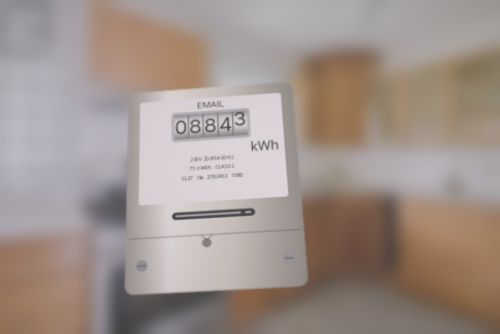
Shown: 8843
